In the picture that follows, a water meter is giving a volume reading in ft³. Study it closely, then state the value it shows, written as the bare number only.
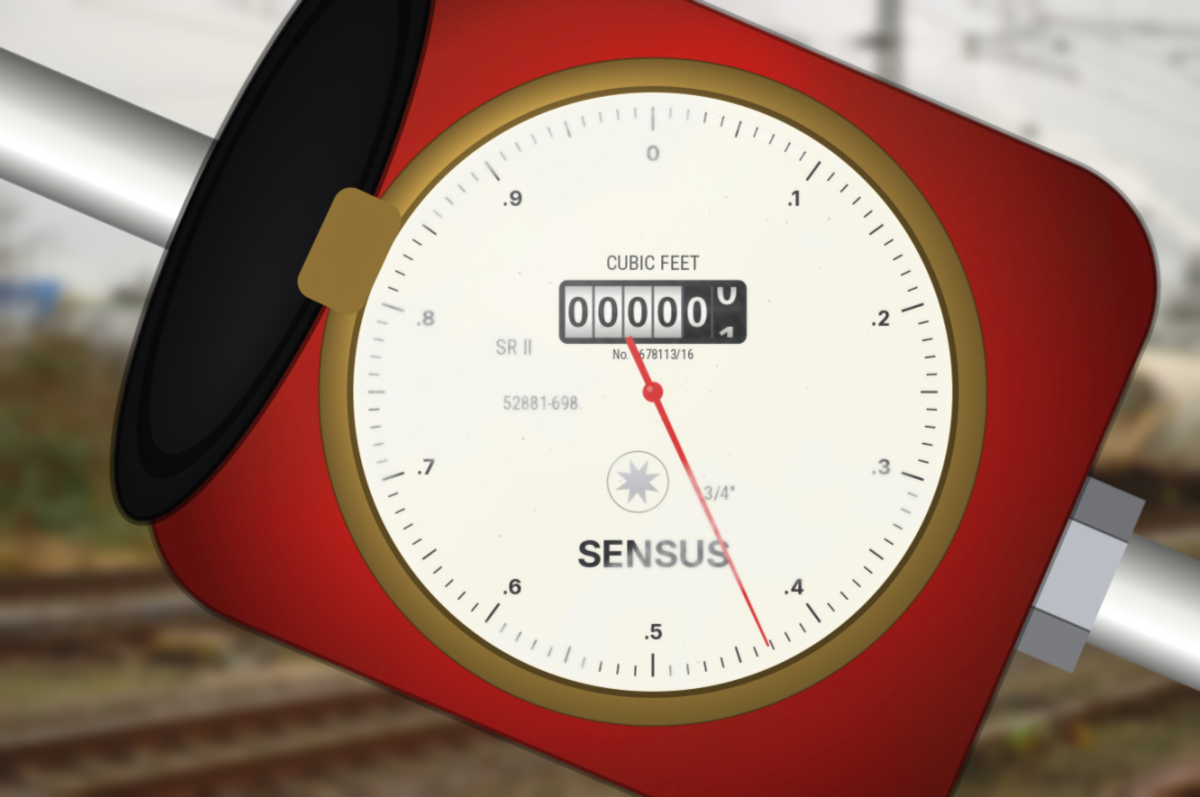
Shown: 0.43
